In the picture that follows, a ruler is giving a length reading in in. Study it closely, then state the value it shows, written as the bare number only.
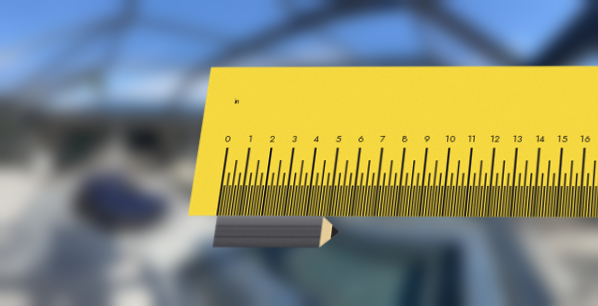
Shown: 5.5
